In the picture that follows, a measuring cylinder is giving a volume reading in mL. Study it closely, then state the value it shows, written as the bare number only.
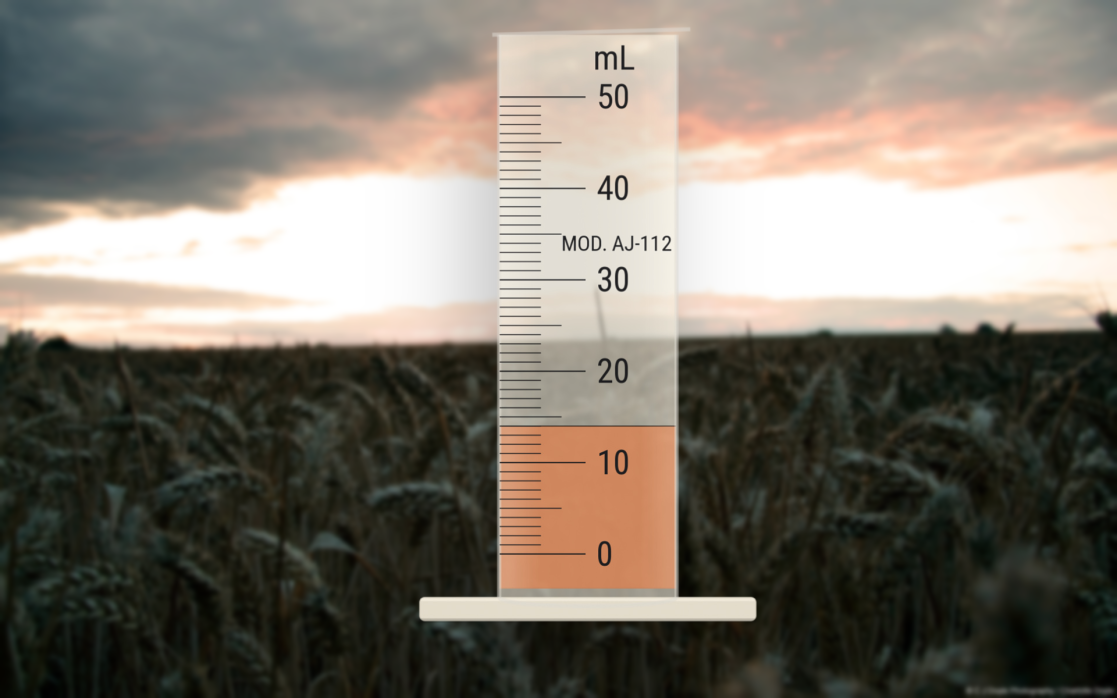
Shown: 14
